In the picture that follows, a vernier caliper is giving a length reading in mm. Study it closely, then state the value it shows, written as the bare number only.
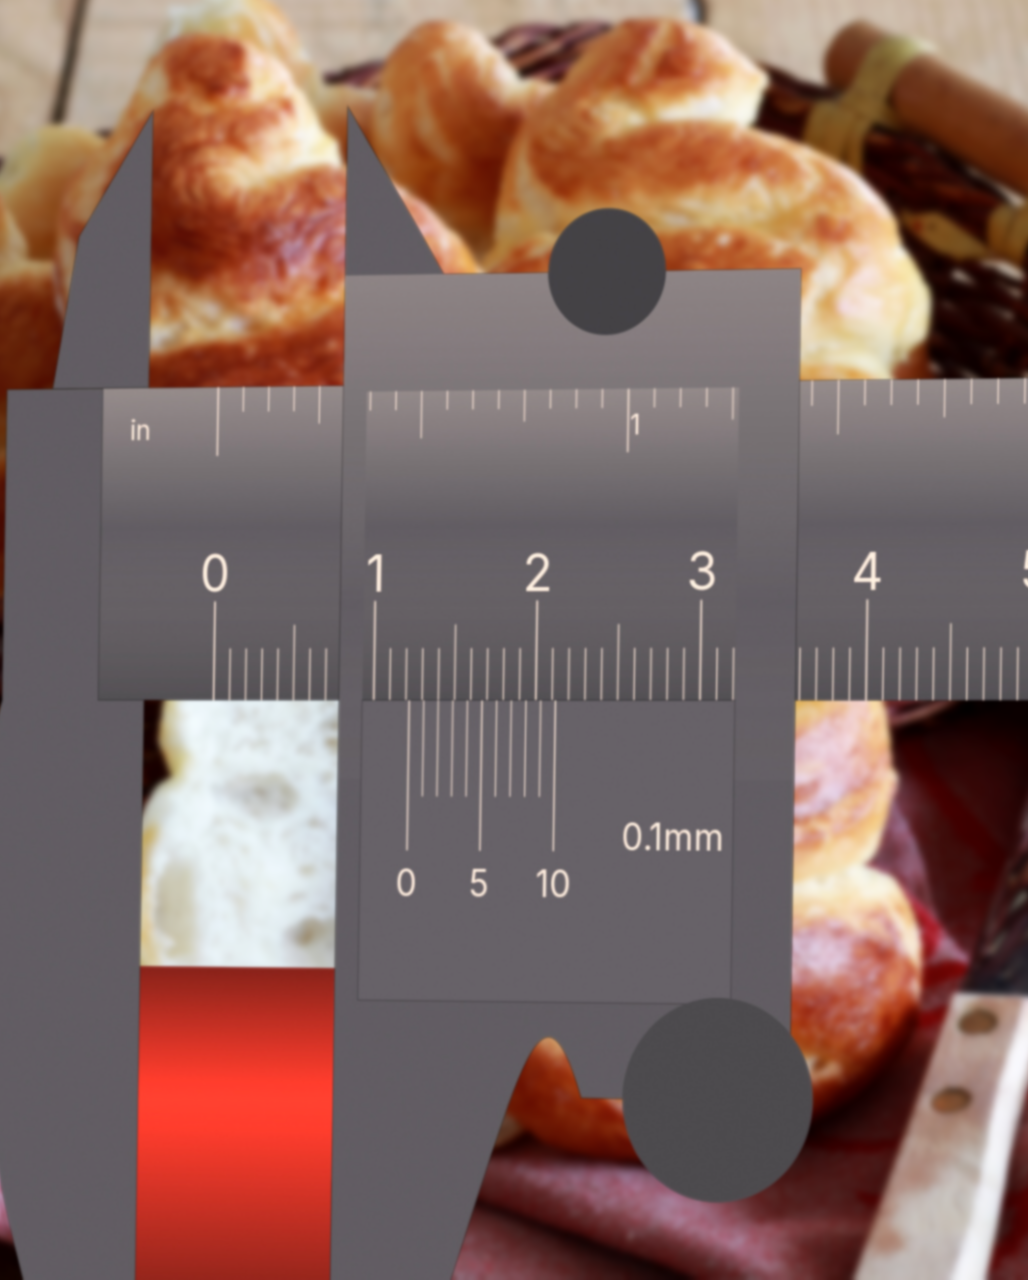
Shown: 12.2
